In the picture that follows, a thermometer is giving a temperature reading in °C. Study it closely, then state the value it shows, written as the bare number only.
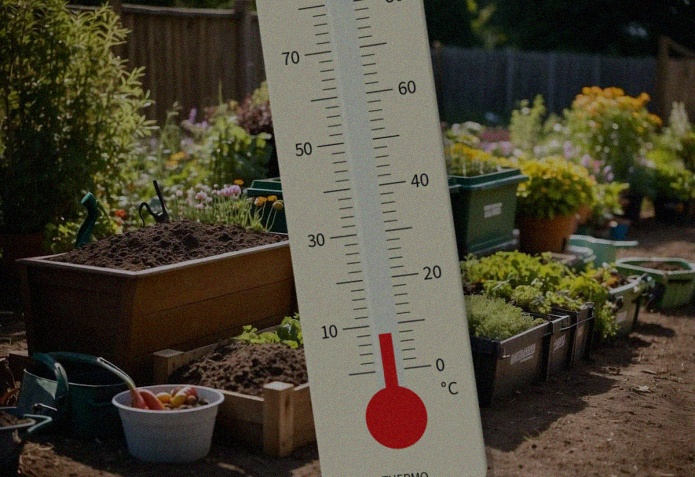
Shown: 8
